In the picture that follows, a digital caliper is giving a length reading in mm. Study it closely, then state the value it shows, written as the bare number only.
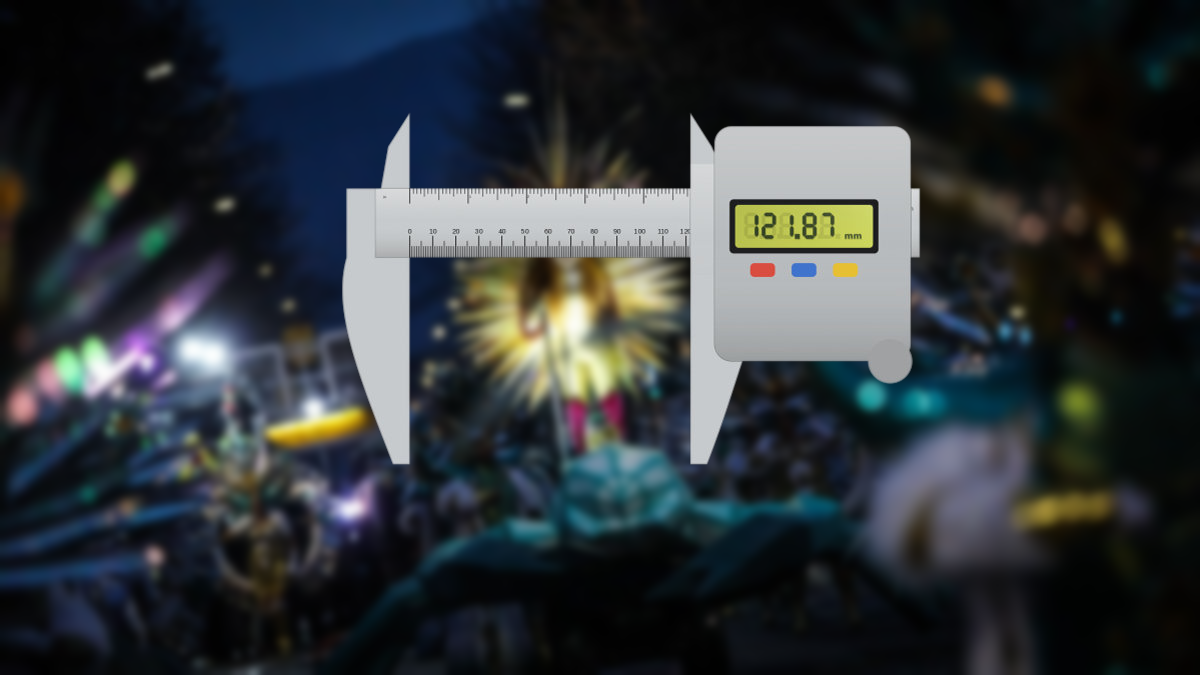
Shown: 121.87
